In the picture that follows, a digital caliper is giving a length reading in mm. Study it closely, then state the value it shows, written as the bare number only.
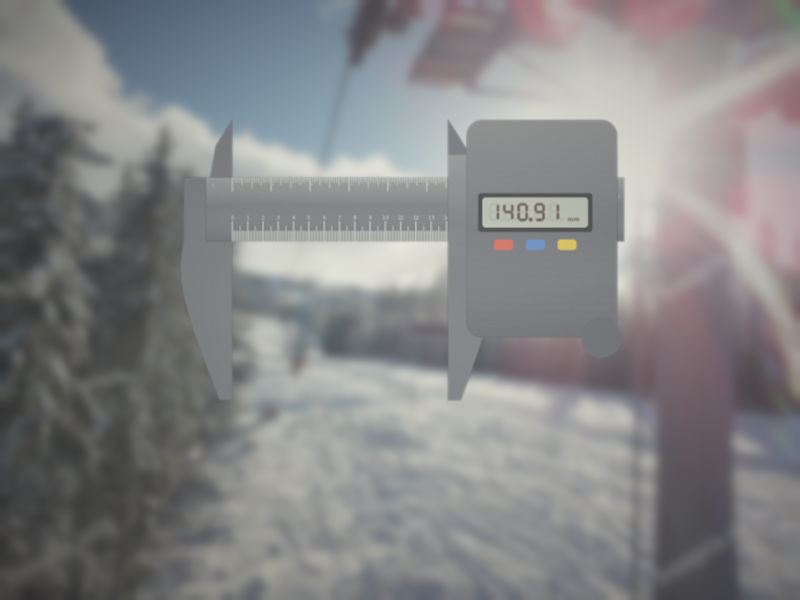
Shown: 140.91
